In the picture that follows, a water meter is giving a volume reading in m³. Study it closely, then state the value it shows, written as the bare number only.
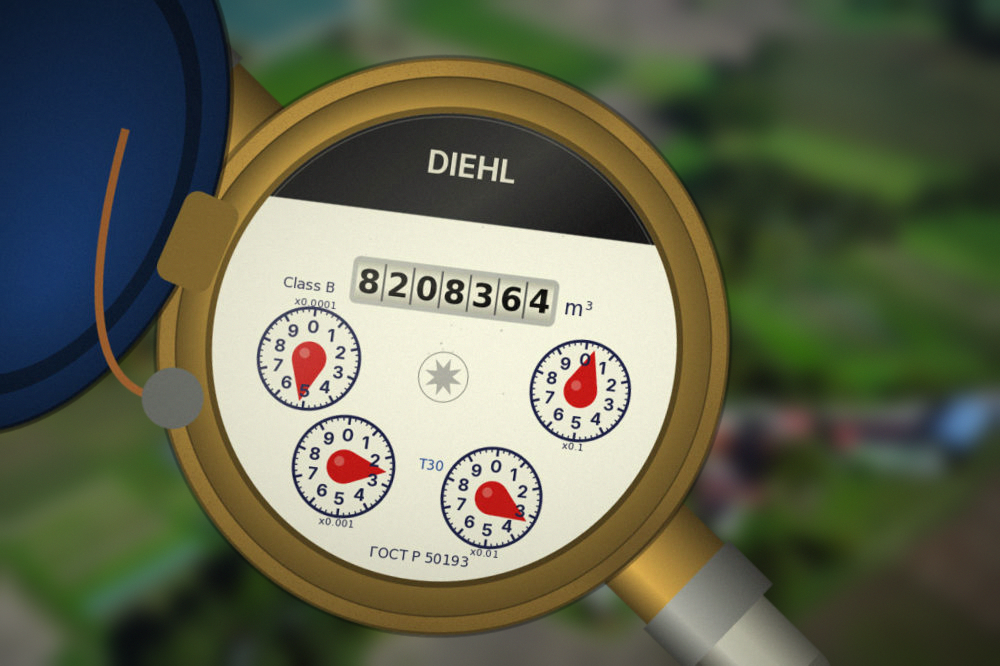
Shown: 8208364.0325
